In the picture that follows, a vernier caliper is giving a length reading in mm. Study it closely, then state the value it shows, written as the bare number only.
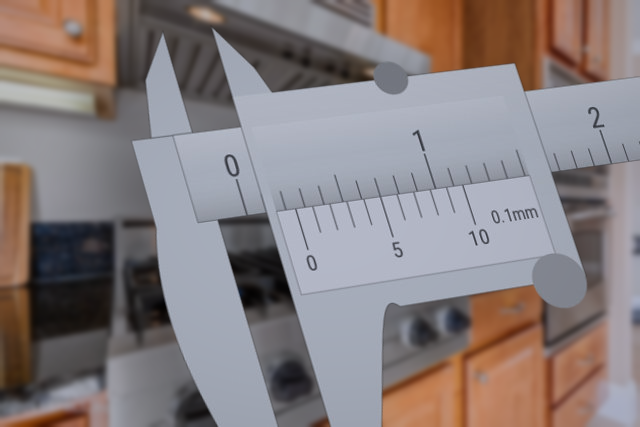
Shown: 2.5
